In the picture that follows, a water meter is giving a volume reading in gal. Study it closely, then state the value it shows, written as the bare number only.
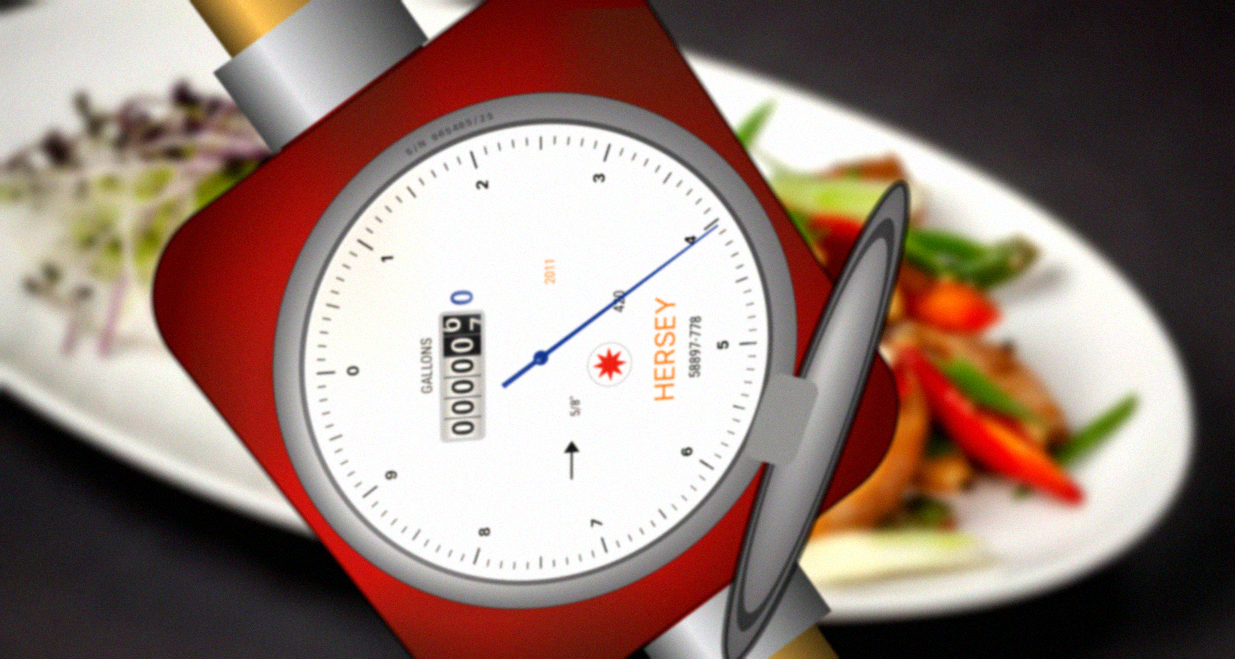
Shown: 64.0
